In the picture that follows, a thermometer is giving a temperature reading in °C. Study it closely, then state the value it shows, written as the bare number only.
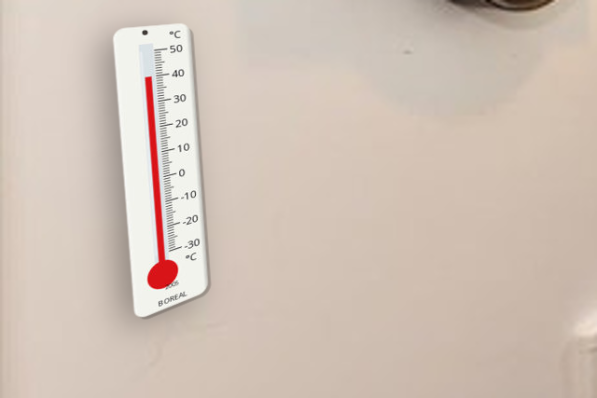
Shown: 40
